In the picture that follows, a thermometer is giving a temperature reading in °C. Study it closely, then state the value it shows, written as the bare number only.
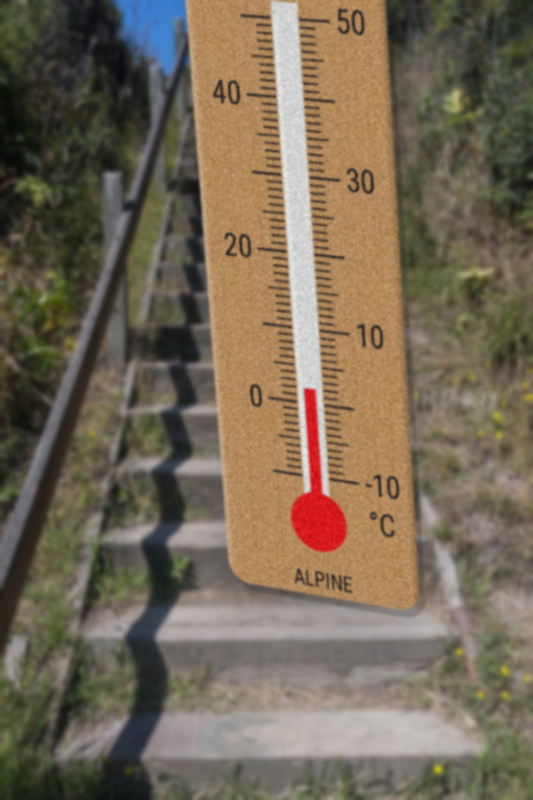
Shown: 2
